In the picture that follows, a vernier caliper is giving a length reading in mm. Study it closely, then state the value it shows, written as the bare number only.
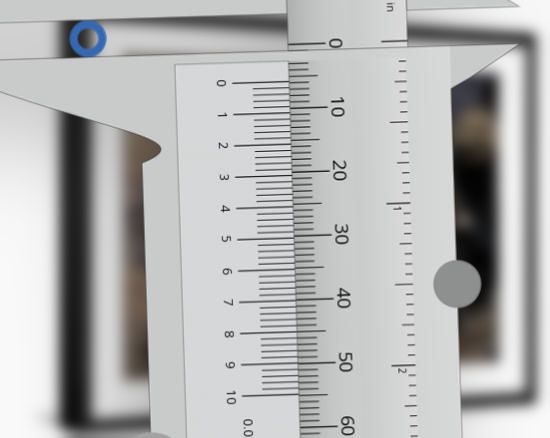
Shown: 5.8
